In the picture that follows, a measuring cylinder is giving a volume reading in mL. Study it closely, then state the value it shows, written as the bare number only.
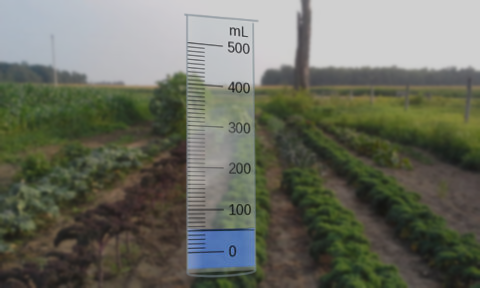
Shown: 50
